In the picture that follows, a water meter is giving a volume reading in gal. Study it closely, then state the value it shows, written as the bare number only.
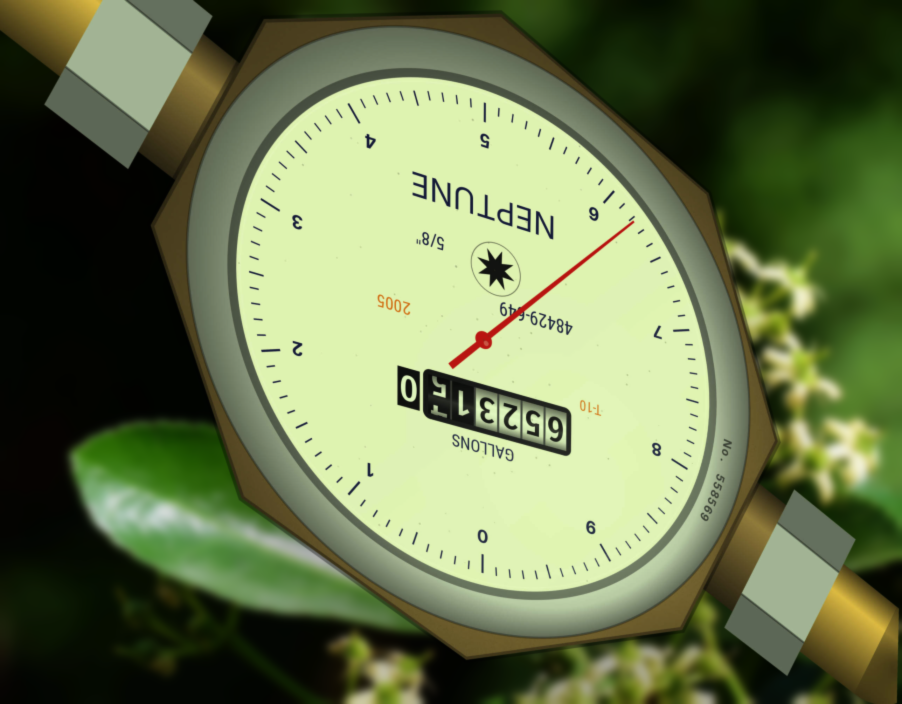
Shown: 6523146.2
